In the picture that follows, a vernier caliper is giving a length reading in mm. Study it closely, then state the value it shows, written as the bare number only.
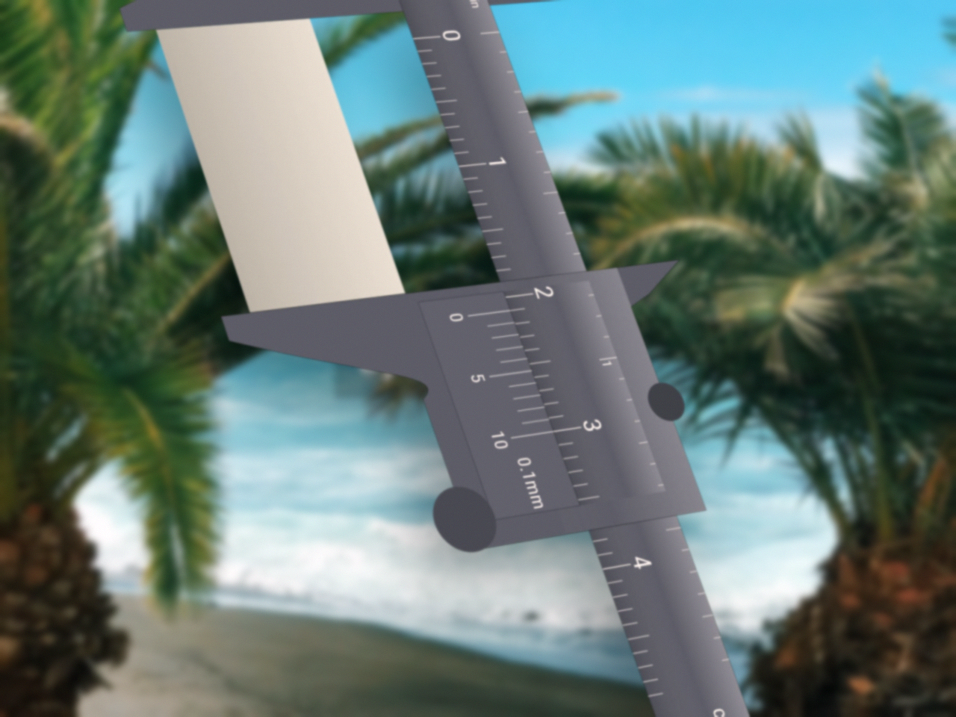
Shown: 21.0
